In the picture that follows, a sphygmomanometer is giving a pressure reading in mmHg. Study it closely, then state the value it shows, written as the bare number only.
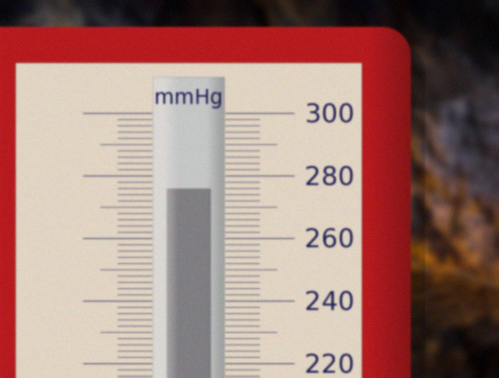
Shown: 276
